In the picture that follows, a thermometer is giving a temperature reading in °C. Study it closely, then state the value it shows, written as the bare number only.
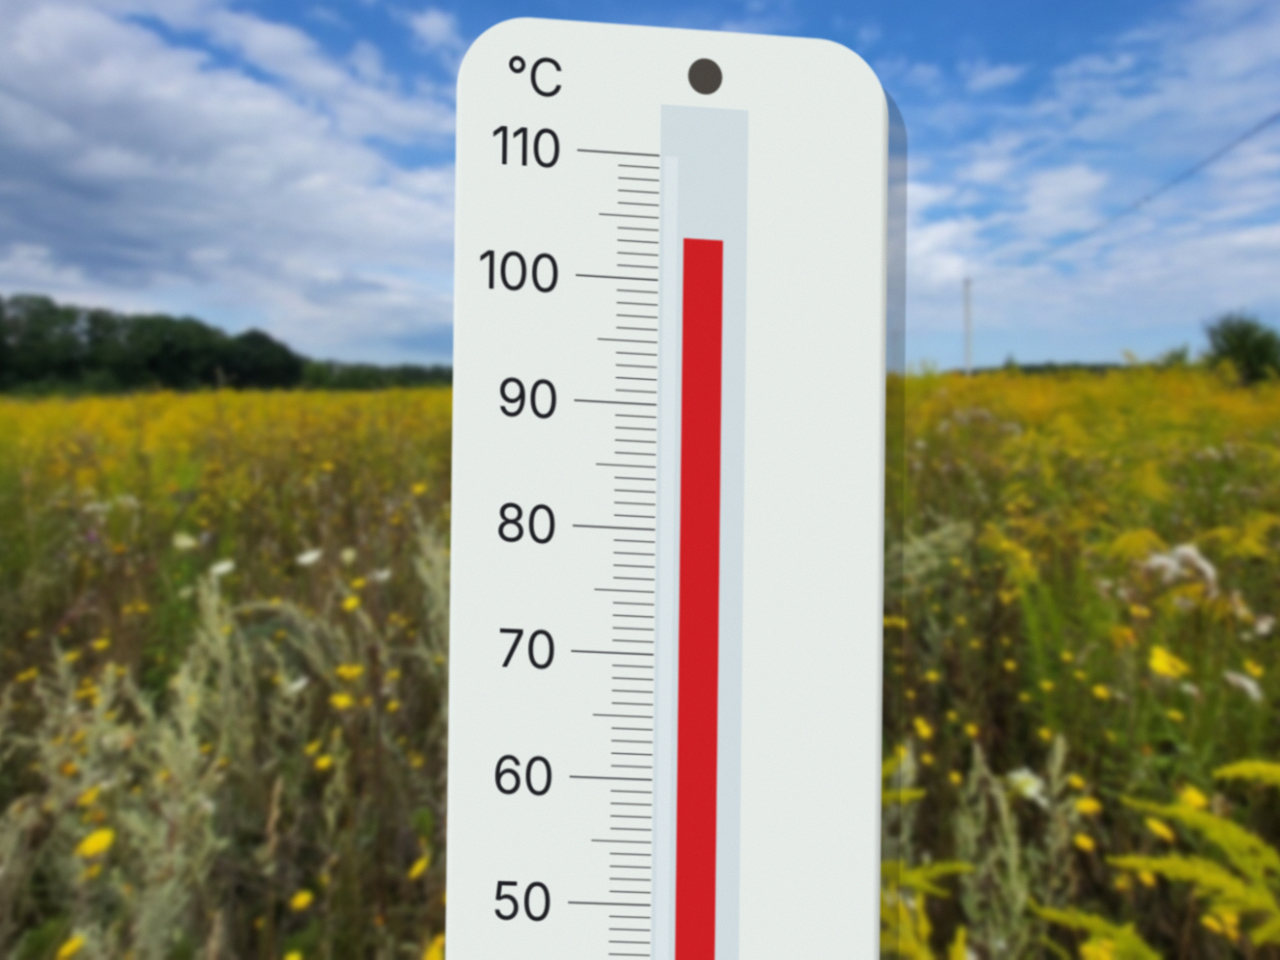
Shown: 103.5
